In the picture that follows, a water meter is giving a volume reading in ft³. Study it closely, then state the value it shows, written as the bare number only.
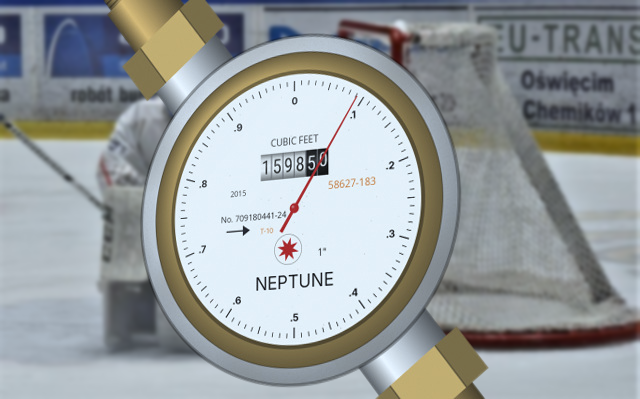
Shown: 159850.09
